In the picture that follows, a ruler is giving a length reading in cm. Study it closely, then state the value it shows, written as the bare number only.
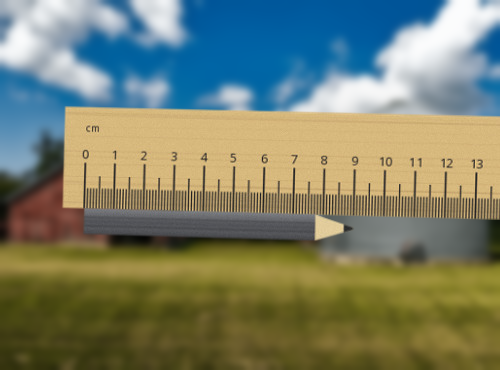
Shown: 9
